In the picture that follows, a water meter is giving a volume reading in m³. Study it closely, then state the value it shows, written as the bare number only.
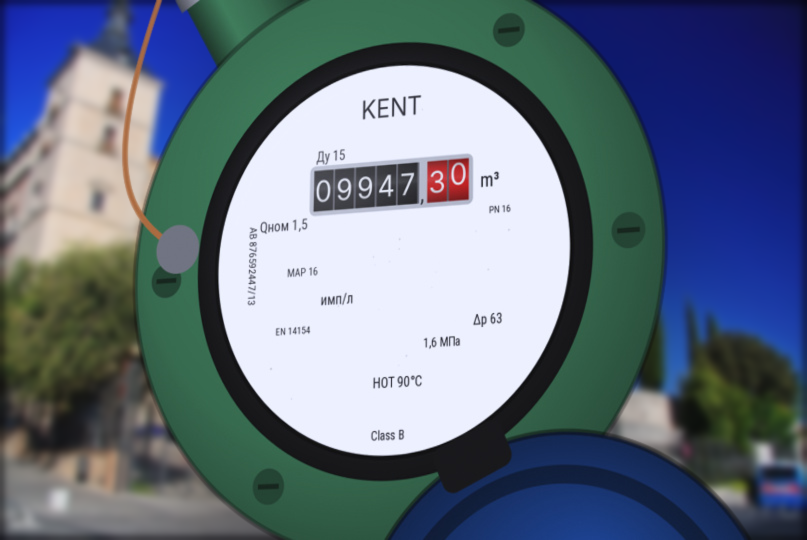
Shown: 9947.30
